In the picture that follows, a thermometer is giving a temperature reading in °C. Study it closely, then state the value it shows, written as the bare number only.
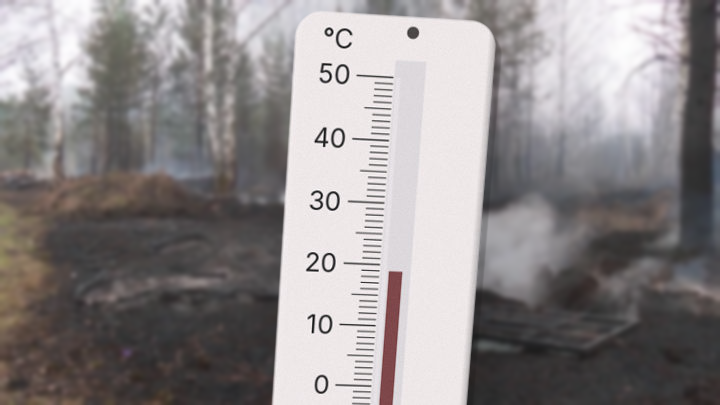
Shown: 19
